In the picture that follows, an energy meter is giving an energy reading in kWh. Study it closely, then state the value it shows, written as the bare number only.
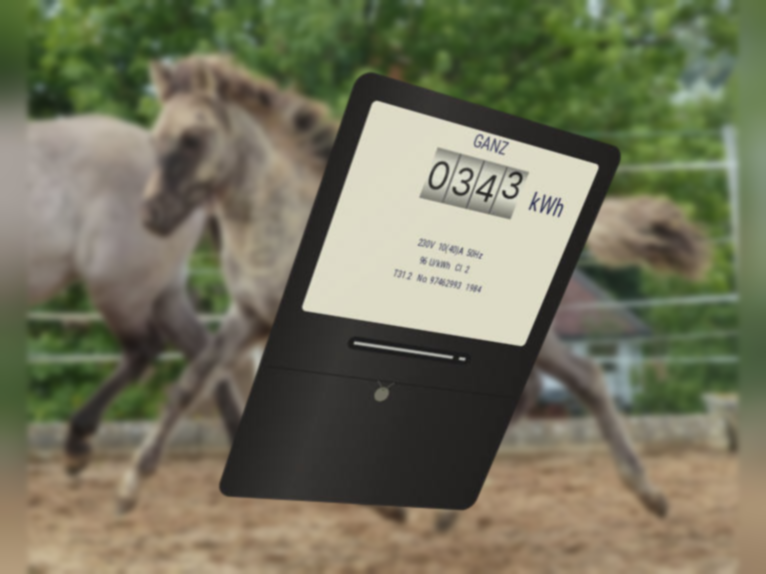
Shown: 343
